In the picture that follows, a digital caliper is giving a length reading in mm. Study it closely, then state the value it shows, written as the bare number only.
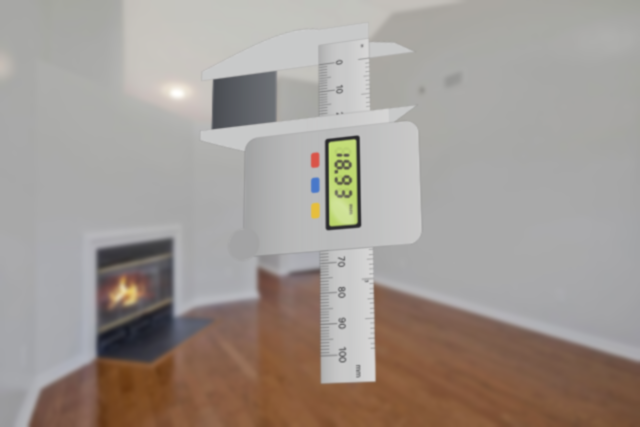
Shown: 18.93
